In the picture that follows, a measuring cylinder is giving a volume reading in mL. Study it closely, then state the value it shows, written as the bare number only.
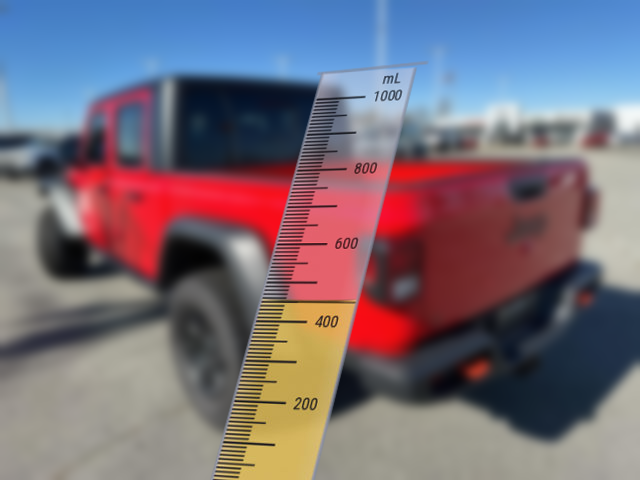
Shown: 450
